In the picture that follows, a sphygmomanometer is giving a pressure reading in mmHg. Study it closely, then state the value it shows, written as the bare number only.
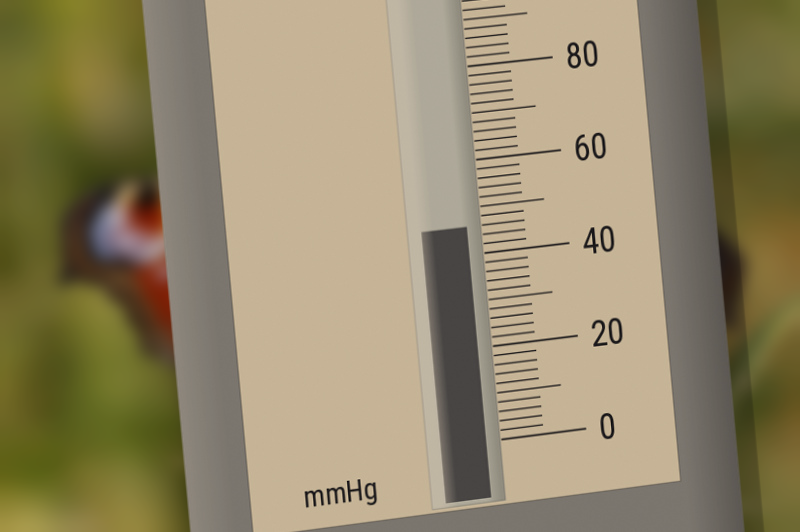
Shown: 46
